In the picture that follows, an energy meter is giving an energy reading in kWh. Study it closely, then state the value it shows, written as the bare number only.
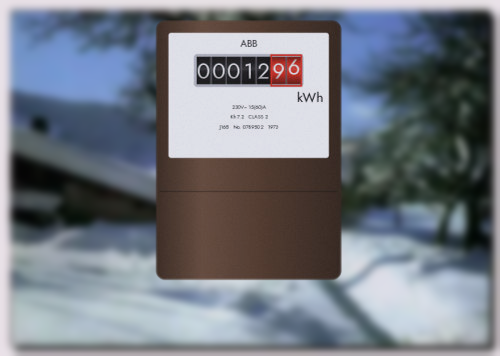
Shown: 12.96
